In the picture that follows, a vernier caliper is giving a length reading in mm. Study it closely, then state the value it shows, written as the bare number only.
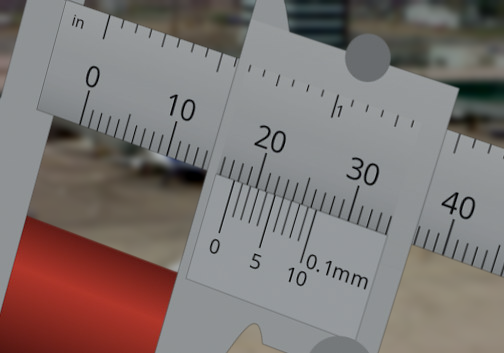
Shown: 17.6
